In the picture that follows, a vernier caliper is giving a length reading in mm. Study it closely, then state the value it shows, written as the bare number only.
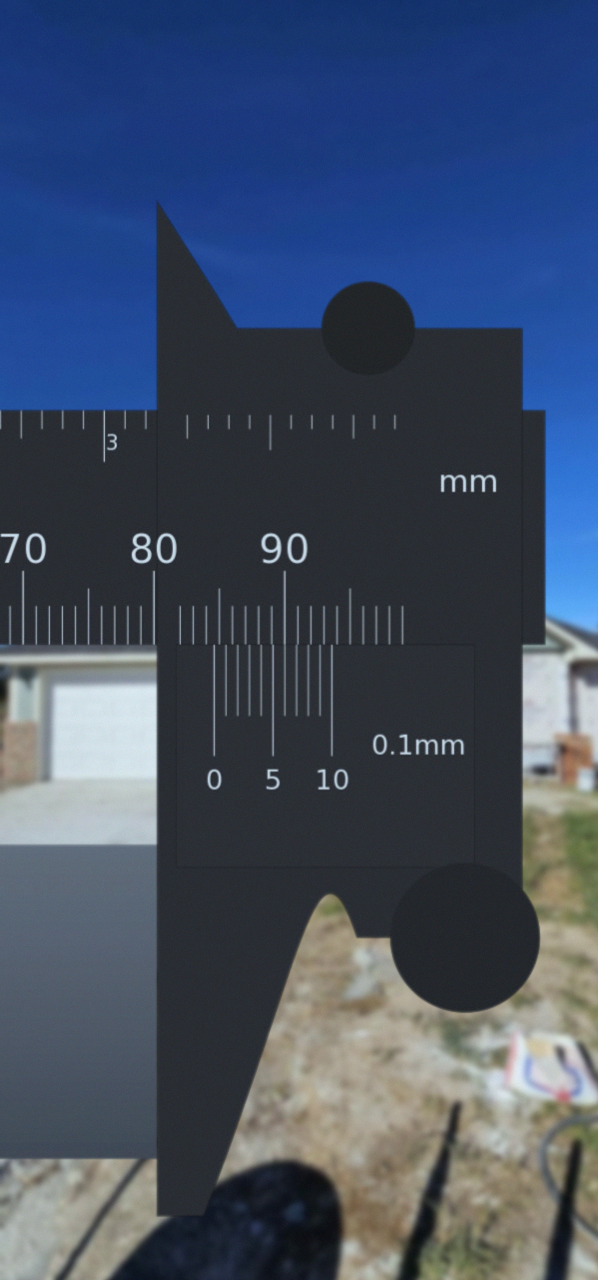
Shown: 84.6
